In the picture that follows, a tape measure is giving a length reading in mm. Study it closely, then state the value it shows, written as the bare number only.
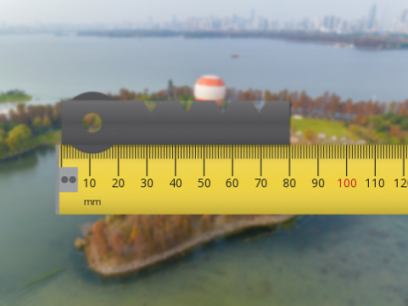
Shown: 80
